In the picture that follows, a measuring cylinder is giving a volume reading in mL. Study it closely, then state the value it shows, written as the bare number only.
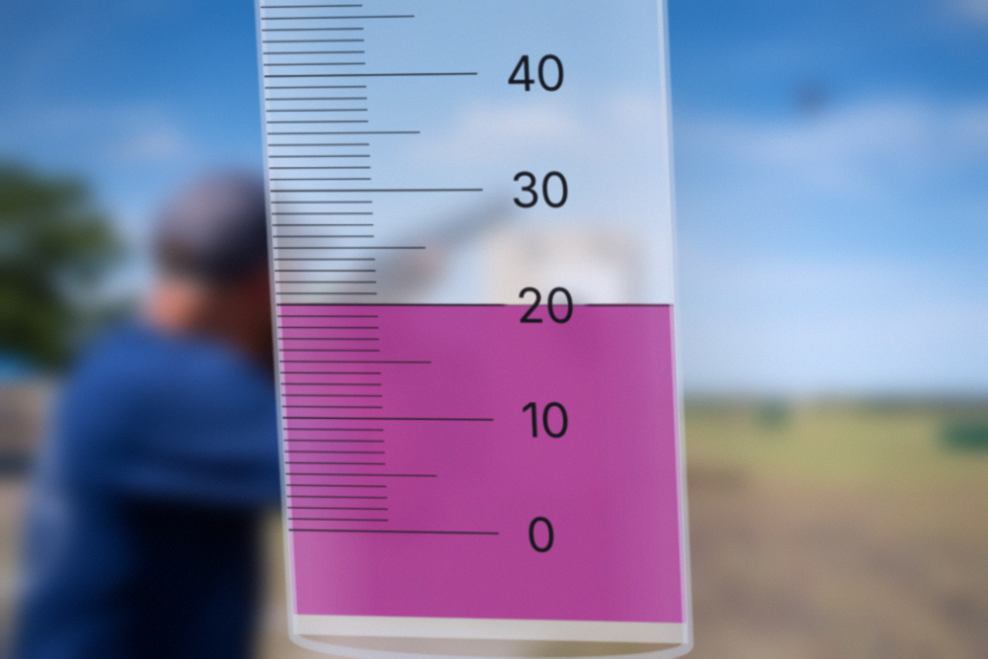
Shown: 20
